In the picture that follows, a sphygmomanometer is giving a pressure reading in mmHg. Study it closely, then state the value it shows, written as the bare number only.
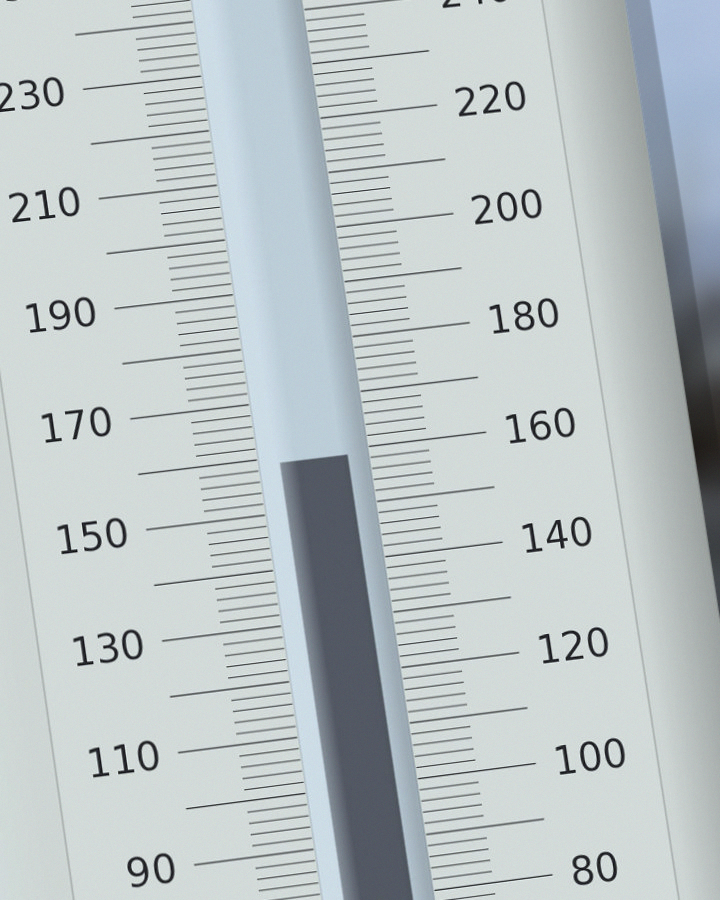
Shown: 159
